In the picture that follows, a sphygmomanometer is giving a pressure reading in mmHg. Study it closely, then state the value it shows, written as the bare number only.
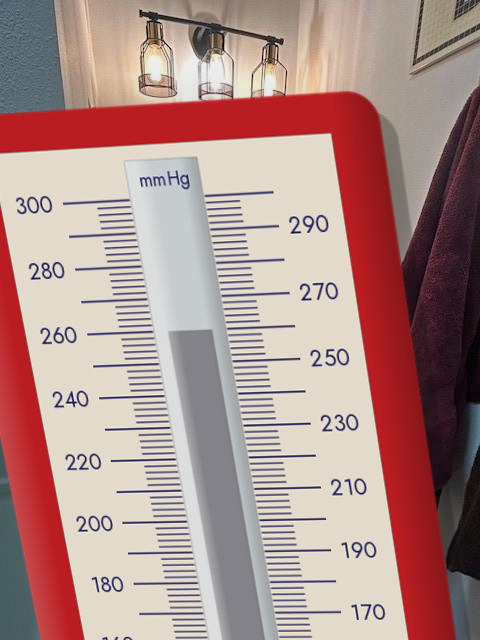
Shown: 260
